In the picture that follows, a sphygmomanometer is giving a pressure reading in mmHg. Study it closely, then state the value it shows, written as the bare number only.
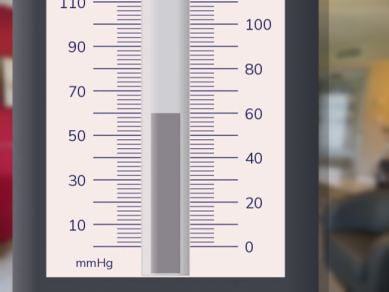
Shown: 60
